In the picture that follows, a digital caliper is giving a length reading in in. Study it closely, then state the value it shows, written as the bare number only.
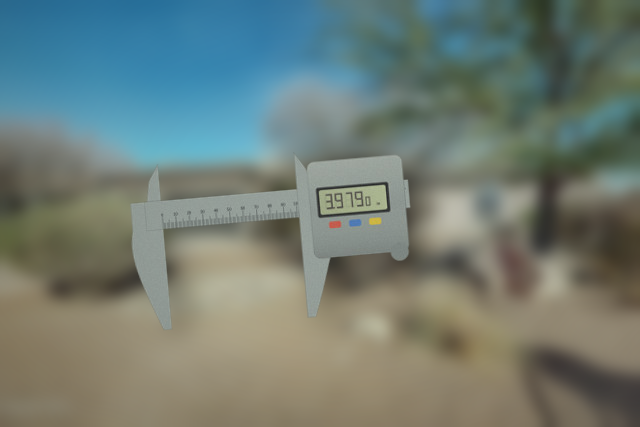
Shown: 3.9790
